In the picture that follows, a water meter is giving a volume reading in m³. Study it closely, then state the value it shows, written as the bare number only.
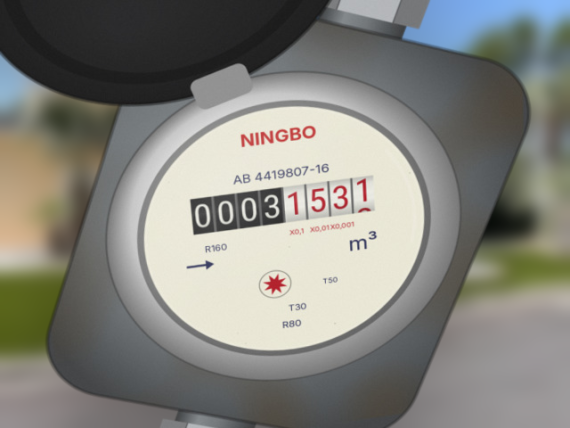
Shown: 3.1531
